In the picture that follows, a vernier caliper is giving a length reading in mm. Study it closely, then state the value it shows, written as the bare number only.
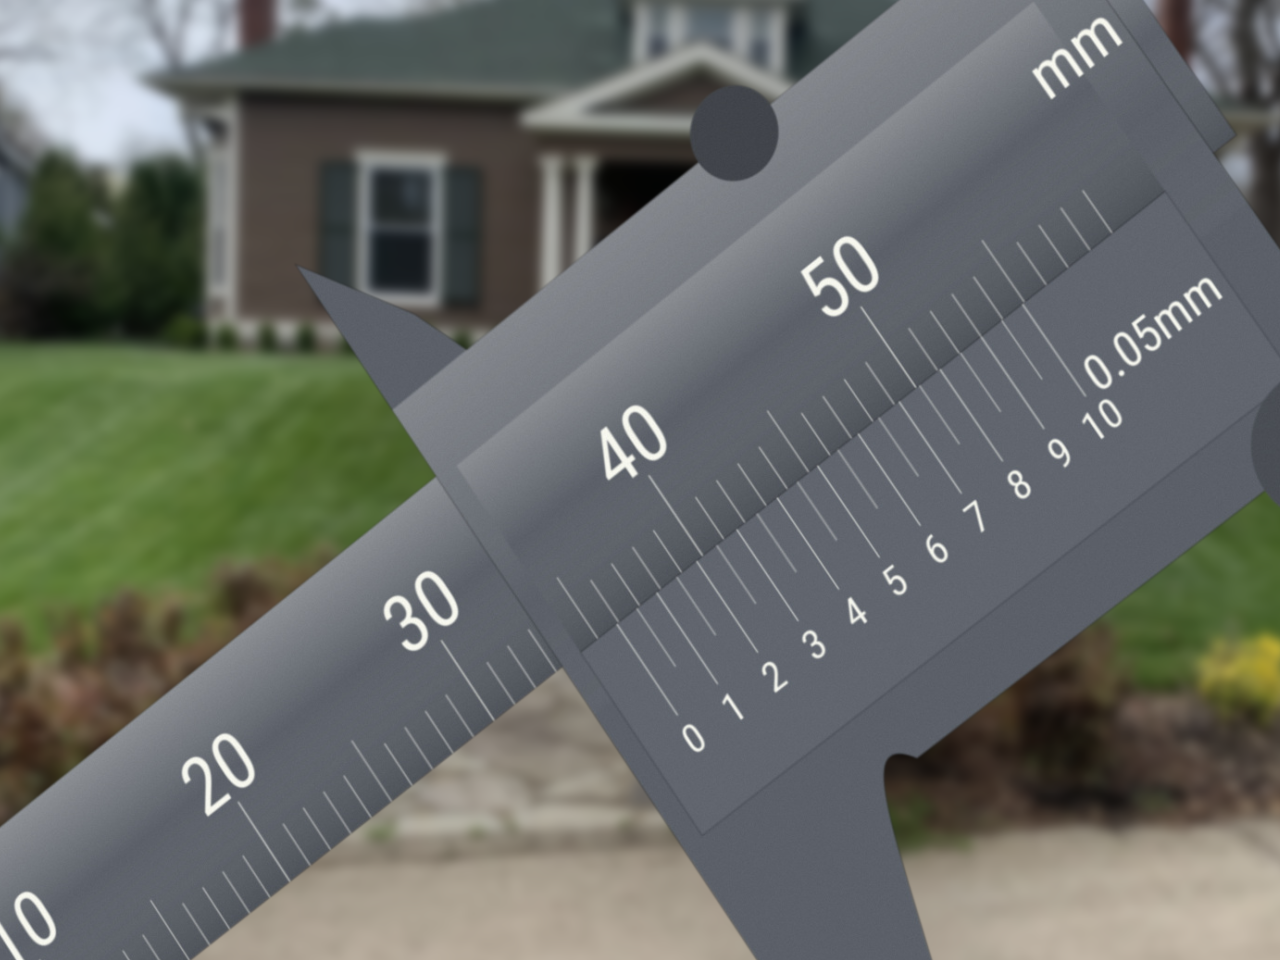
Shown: 35.9
